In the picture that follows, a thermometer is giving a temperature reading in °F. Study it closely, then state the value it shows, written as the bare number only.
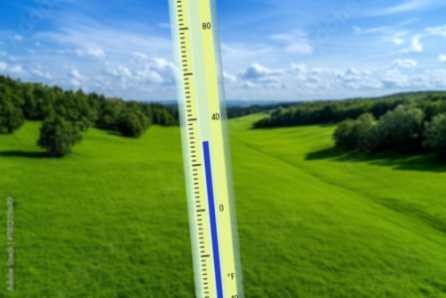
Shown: 30
